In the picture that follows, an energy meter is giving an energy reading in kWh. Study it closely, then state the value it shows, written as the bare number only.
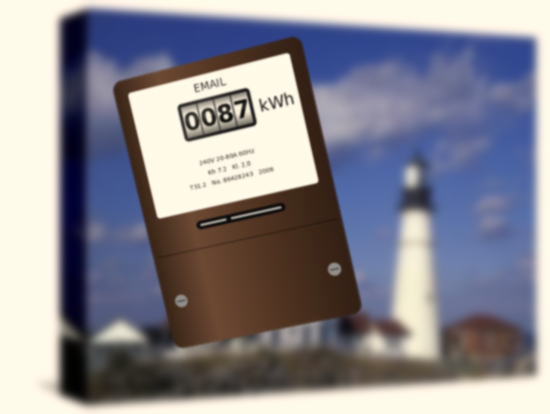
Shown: 87
